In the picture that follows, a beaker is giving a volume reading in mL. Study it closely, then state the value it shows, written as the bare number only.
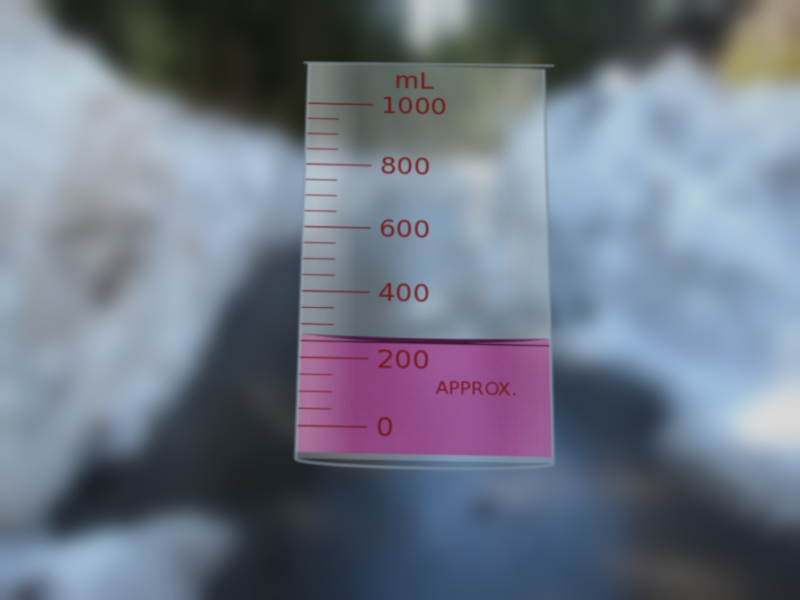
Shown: 250
